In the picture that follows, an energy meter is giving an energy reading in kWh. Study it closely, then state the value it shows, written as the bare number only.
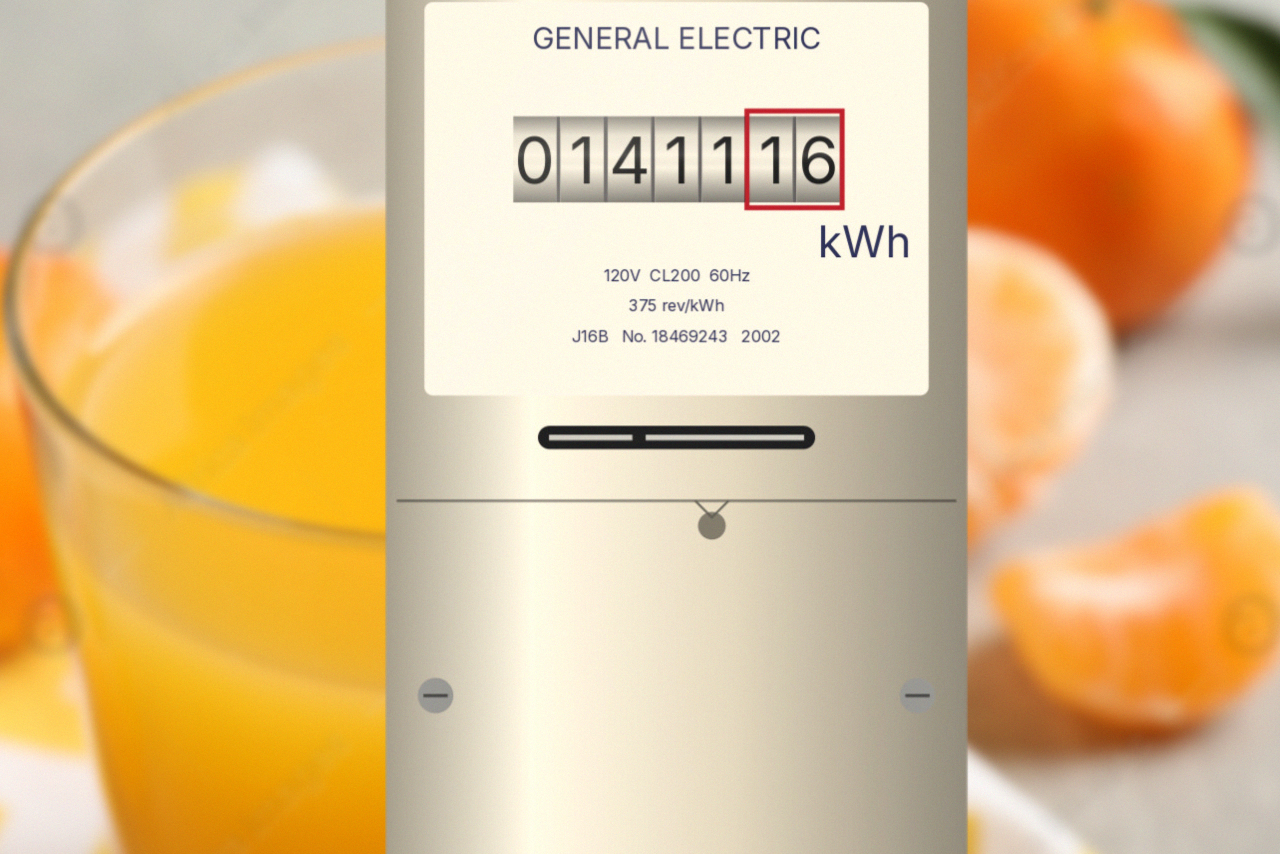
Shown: 1411.16
